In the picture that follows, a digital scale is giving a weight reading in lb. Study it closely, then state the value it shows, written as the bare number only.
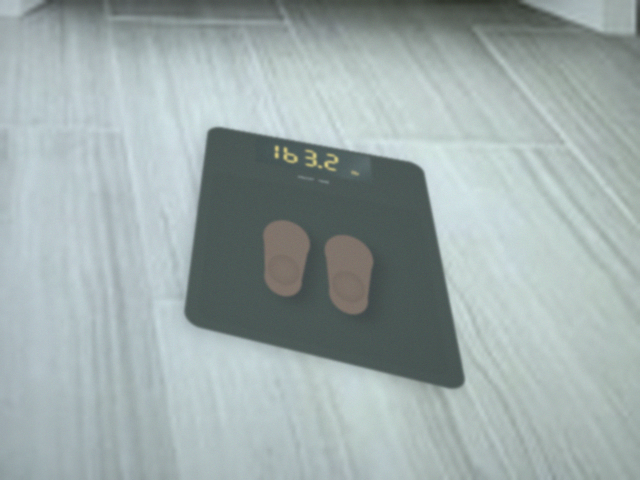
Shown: 163.2
